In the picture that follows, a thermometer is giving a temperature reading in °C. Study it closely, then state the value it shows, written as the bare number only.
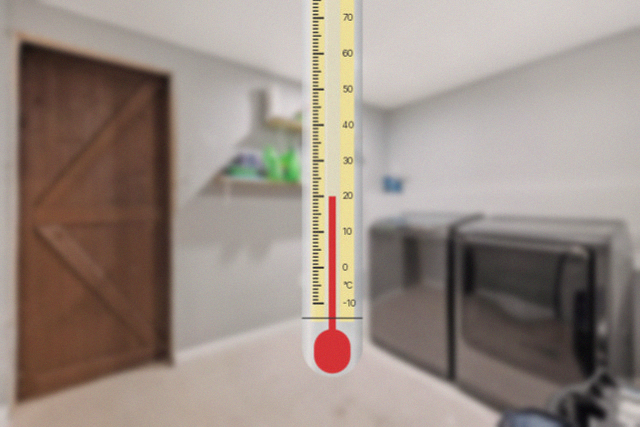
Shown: 20
